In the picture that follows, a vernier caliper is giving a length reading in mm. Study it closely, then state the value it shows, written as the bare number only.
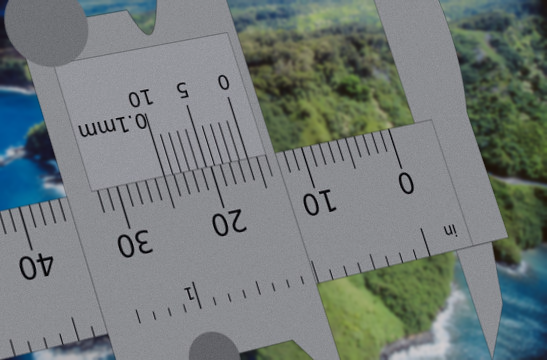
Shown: 16.0
